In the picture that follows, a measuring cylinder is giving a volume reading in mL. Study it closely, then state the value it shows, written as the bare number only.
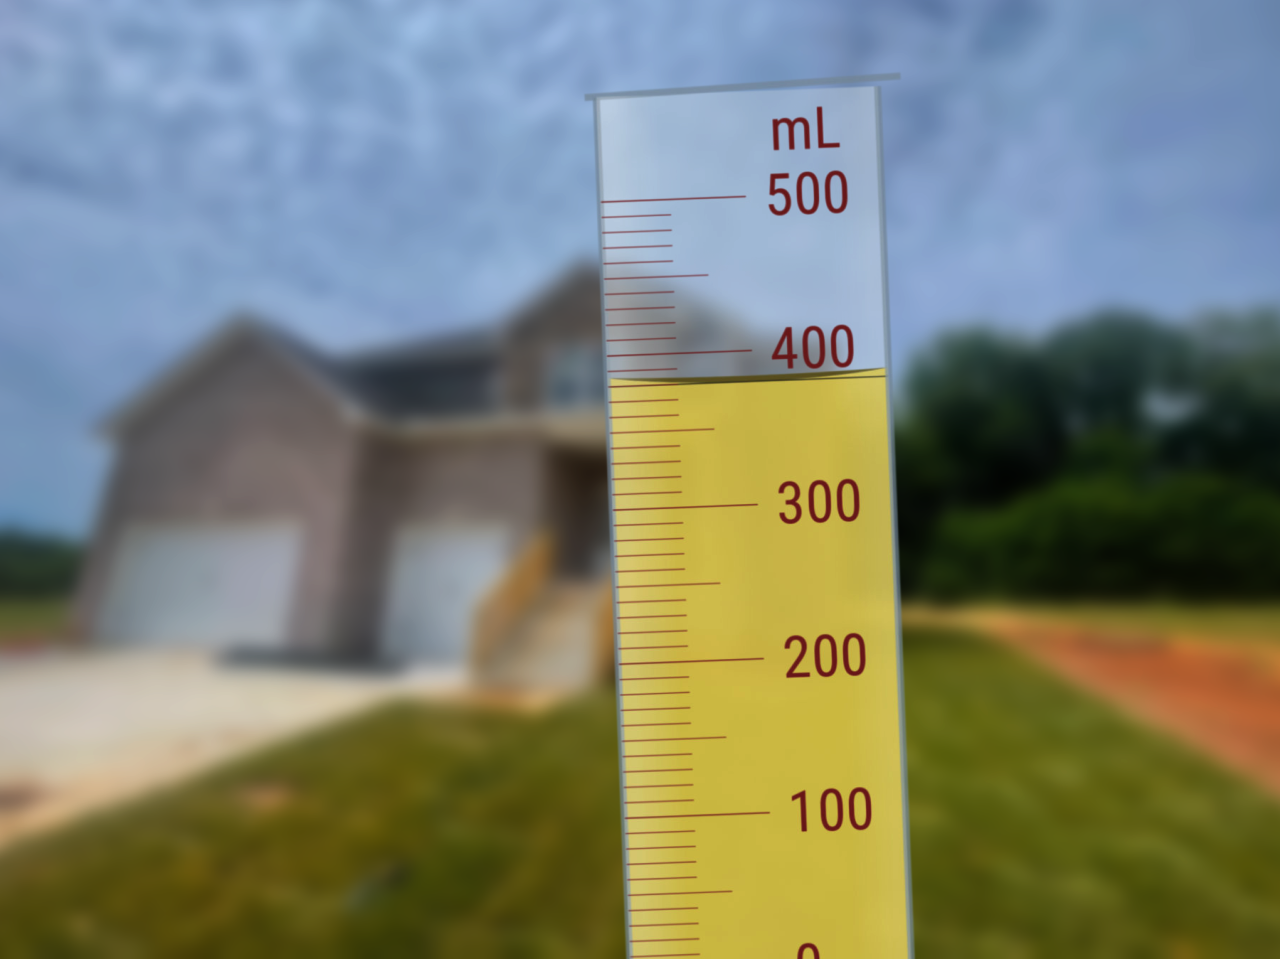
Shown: 380
